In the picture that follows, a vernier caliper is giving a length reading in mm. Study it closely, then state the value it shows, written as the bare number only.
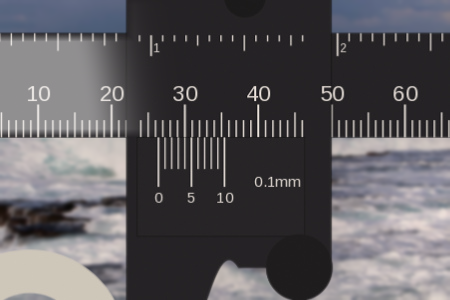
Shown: 26.4
